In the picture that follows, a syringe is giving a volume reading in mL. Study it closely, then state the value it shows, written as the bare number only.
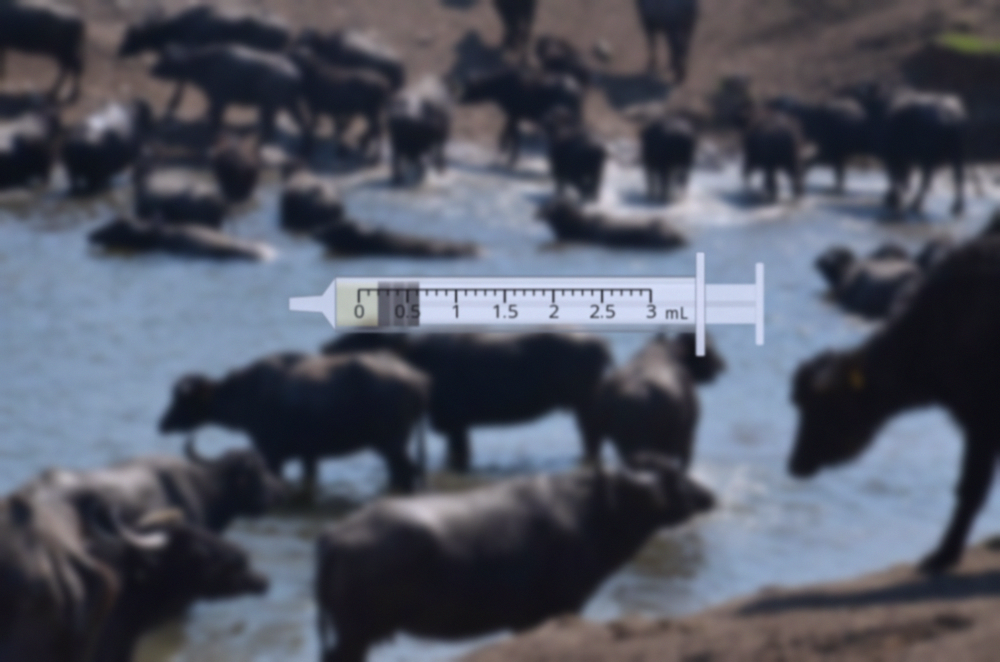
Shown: 0.2
